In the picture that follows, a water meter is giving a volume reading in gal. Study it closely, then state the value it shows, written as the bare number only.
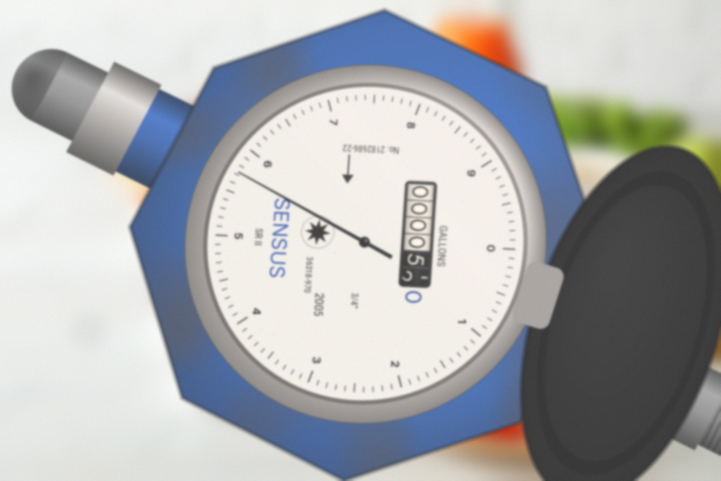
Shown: 515.7
